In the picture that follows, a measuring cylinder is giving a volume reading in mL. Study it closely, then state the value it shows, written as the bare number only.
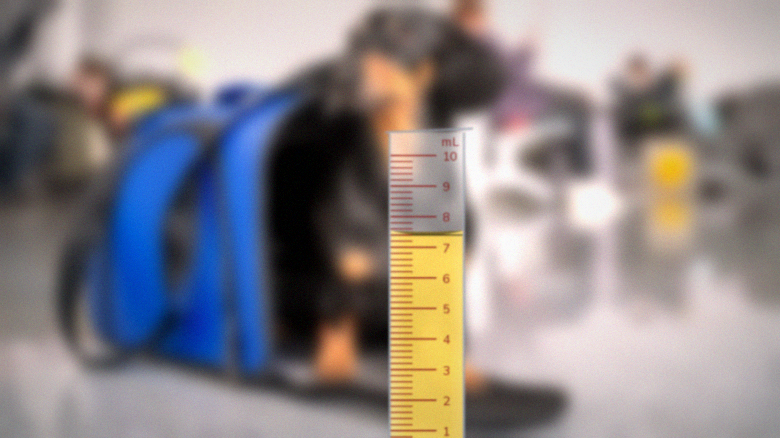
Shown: 7.4
